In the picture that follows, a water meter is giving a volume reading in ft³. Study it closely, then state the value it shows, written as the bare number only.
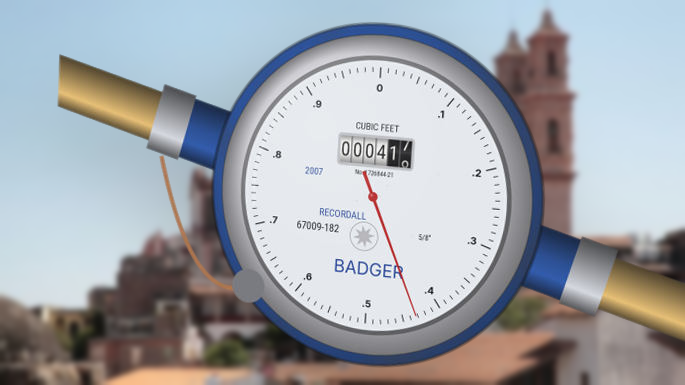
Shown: 417.43
